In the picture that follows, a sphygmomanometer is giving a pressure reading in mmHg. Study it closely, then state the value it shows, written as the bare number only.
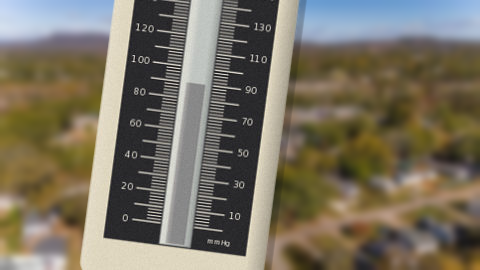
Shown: 90
